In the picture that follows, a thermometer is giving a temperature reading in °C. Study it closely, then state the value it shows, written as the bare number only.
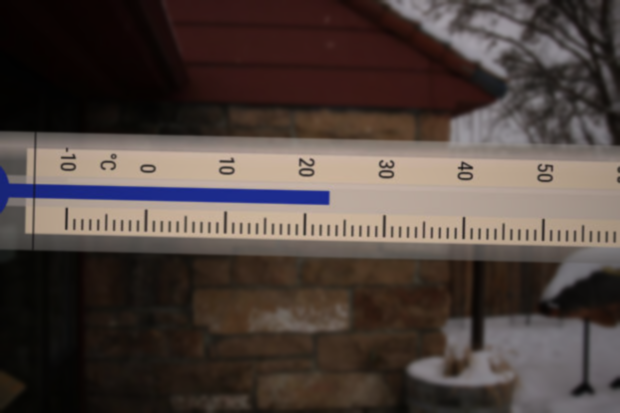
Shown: 23
